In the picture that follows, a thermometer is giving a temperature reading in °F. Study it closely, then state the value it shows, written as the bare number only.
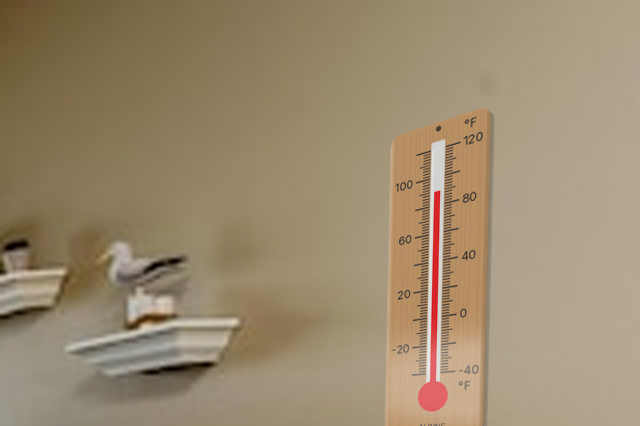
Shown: 90
